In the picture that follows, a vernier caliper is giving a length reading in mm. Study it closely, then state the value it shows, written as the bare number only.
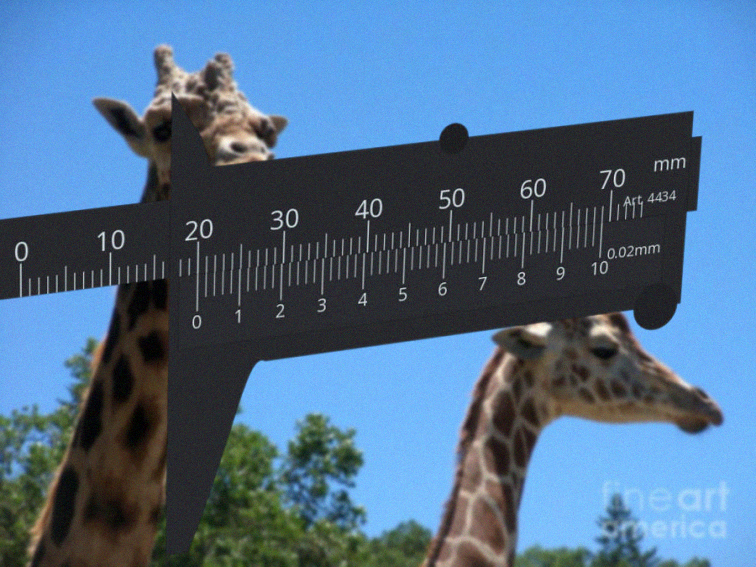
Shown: 20.0
